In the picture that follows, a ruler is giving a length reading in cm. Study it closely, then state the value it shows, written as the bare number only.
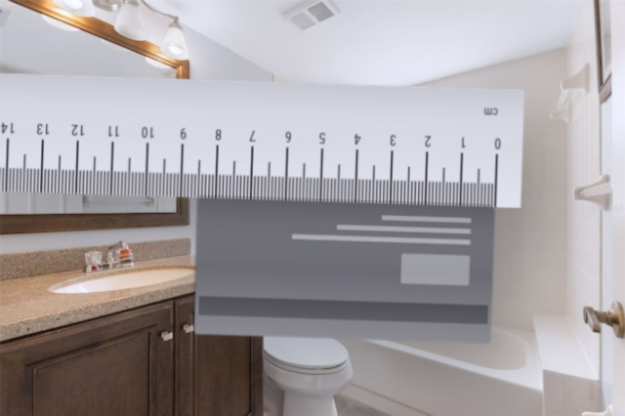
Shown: 8.5
